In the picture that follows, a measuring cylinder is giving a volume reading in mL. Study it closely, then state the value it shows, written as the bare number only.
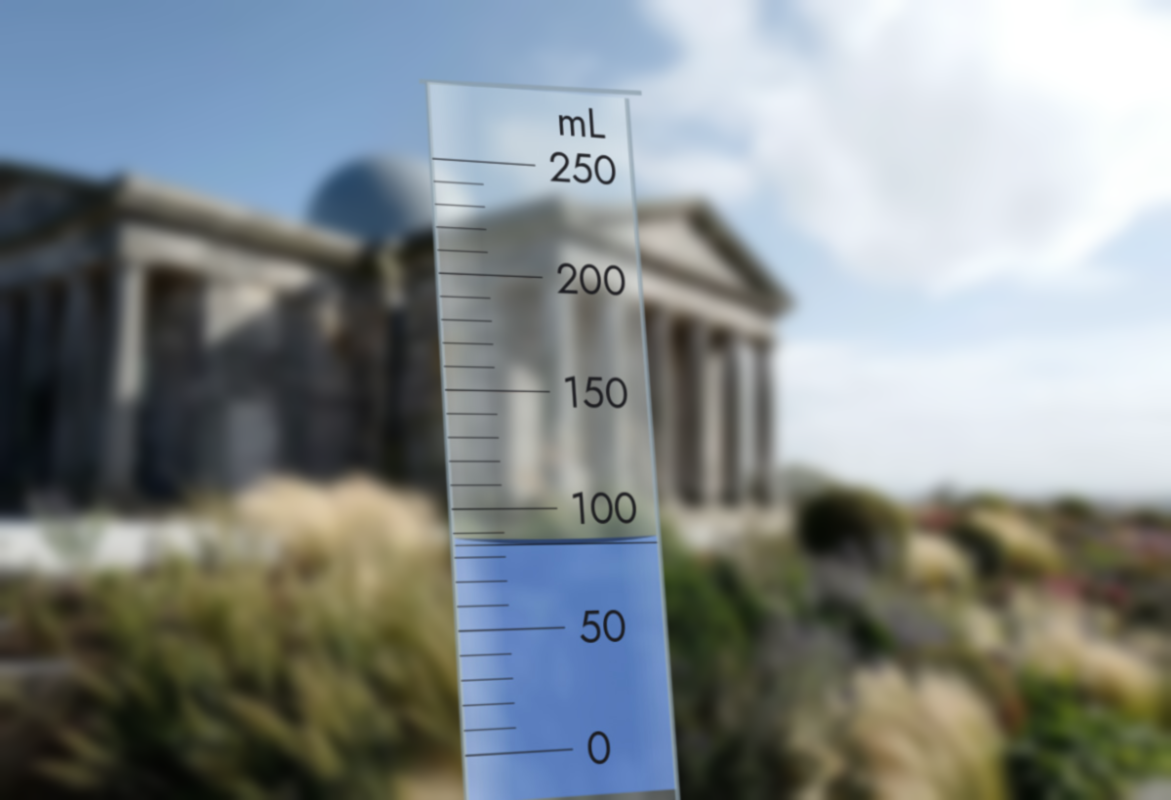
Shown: 85
